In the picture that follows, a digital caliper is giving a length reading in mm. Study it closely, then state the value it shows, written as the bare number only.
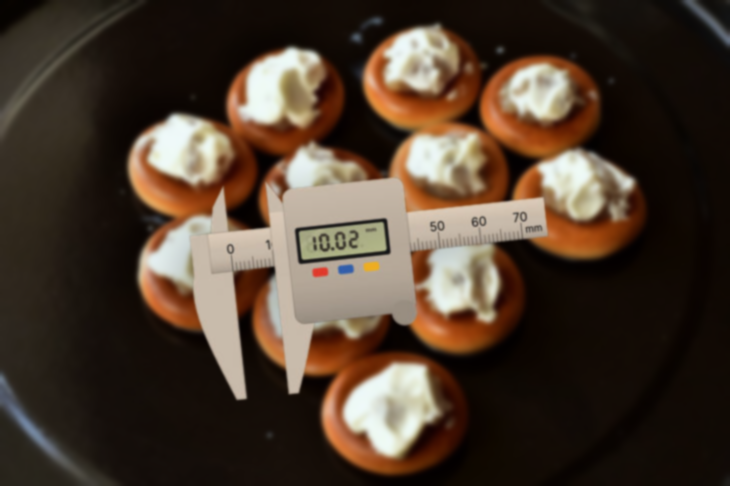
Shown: 10.02
